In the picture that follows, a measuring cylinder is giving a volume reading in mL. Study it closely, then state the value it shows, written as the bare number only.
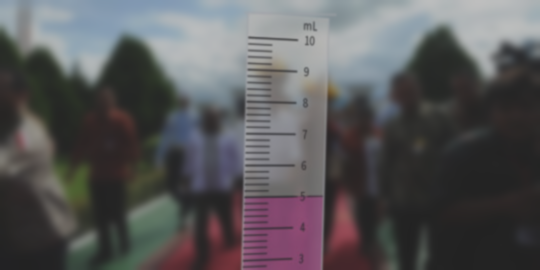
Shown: 5
